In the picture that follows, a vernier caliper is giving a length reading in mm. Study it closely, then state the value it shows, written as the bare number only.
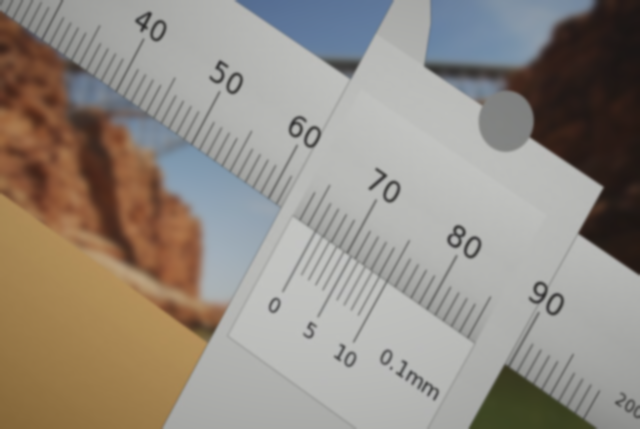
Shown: 66.0
